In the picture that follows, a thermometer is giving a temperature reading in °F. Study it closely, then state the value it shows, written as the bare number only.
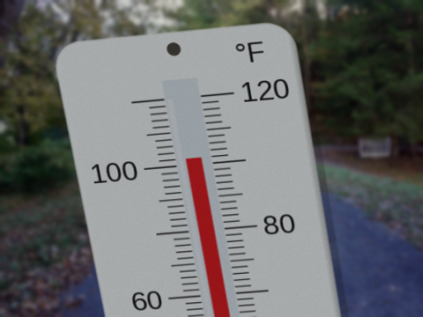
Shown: 102
